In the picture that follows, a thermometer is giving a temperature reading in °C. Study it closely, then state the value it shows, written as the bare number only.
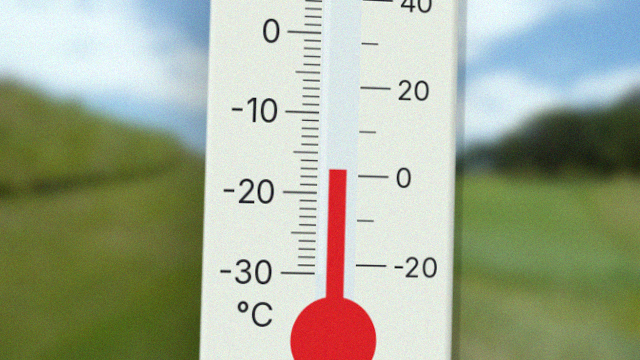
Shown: -17
